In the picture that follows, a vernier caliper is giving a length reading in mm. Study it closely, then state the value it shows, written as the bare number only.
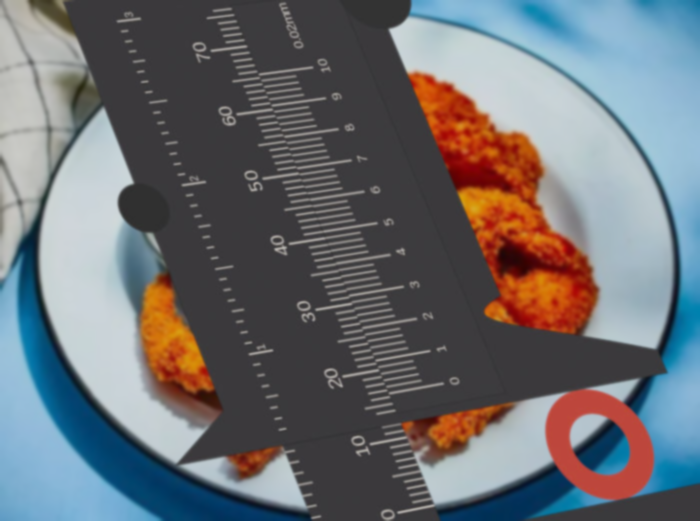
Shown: 16.5
